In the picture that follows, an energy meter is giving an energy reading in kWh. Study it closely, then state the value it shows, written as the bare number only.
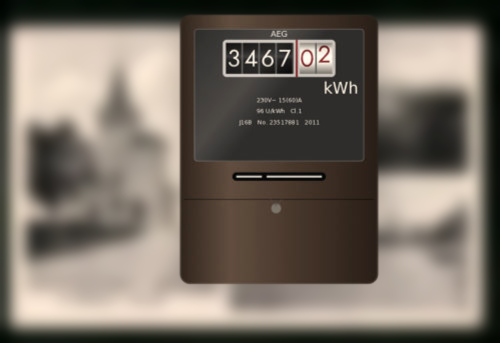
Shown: 3467.02
